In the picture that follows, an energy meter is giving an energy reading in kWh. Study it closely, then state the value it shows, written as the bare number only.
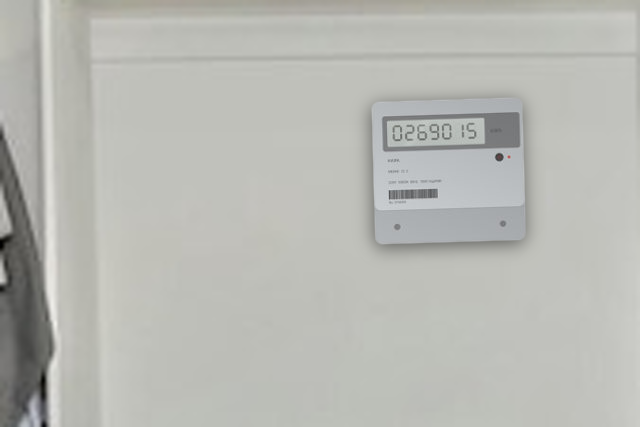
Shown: 269015
